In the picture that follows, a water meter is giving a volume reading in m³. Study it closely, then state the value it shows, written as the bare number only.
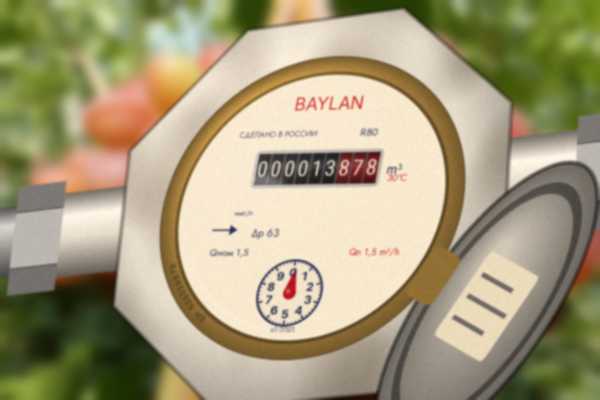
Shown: 13.8780
